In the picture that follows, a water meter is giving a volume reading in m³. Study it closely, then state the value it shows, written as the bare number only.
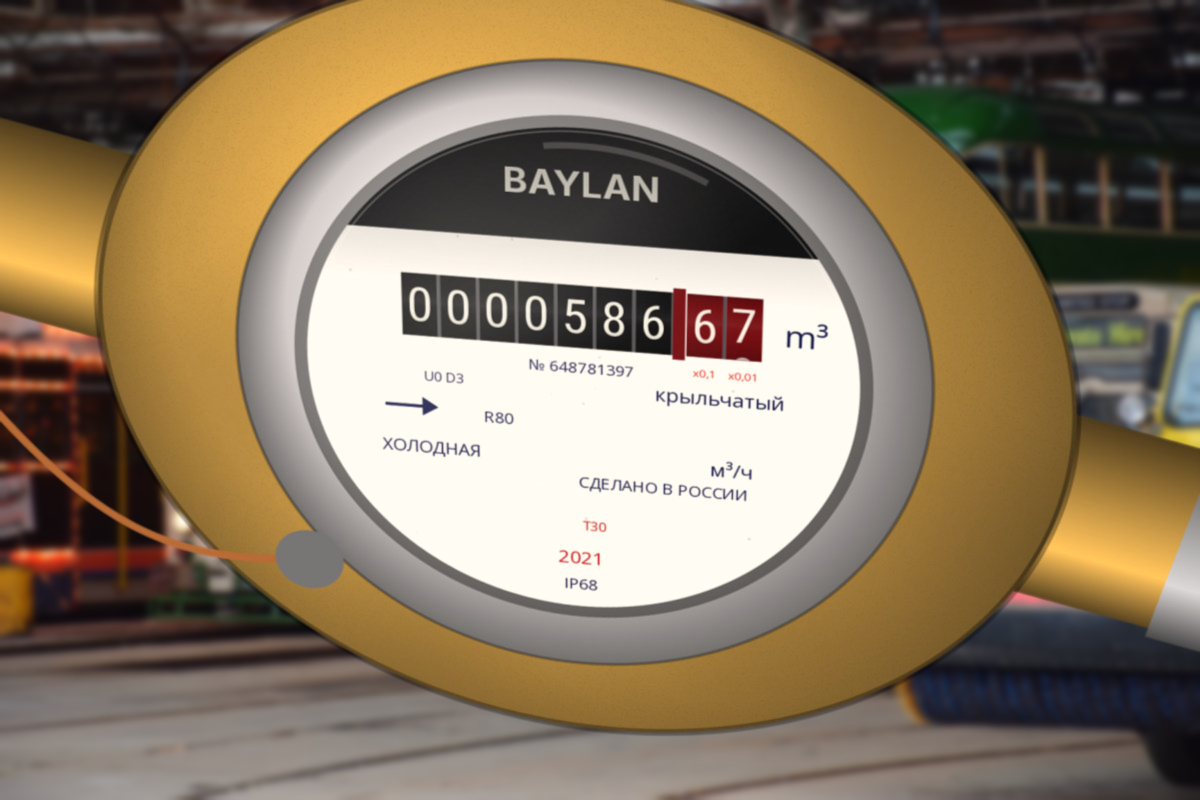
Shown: 586.67
